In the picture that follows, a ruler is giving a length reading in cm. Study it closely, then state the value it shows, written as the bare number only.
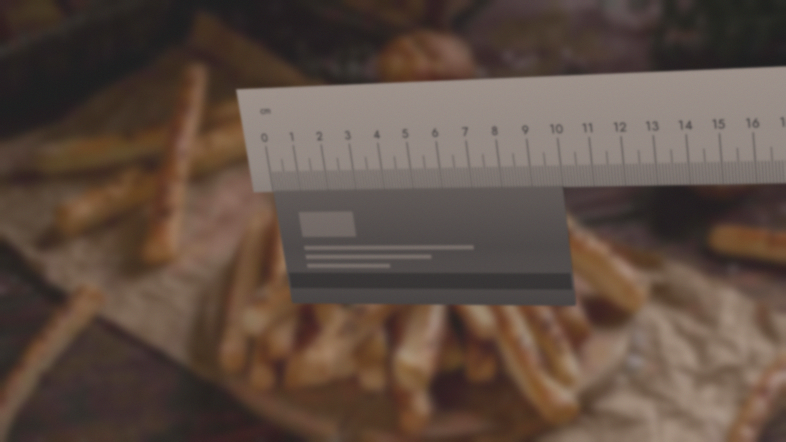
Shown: 10
